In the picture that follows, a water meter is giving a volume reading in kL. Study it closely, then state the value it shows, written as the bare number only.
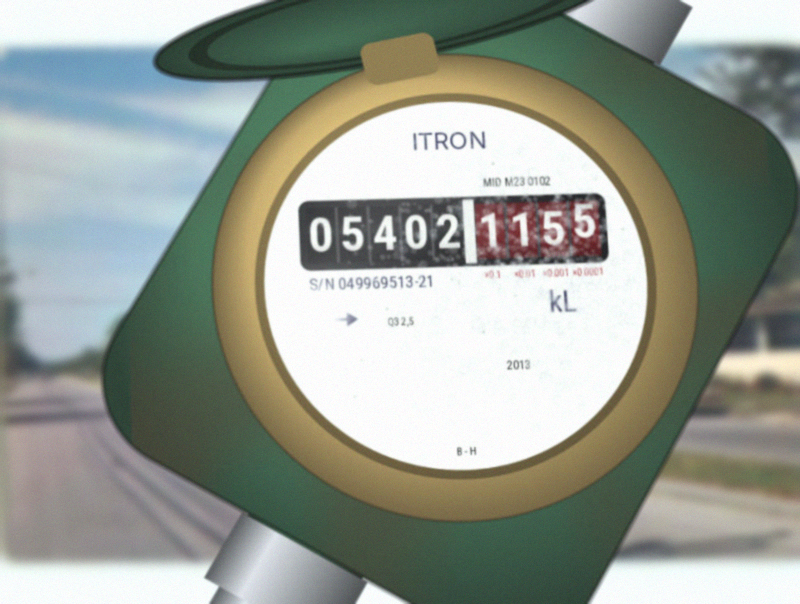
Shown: 5402.1155
